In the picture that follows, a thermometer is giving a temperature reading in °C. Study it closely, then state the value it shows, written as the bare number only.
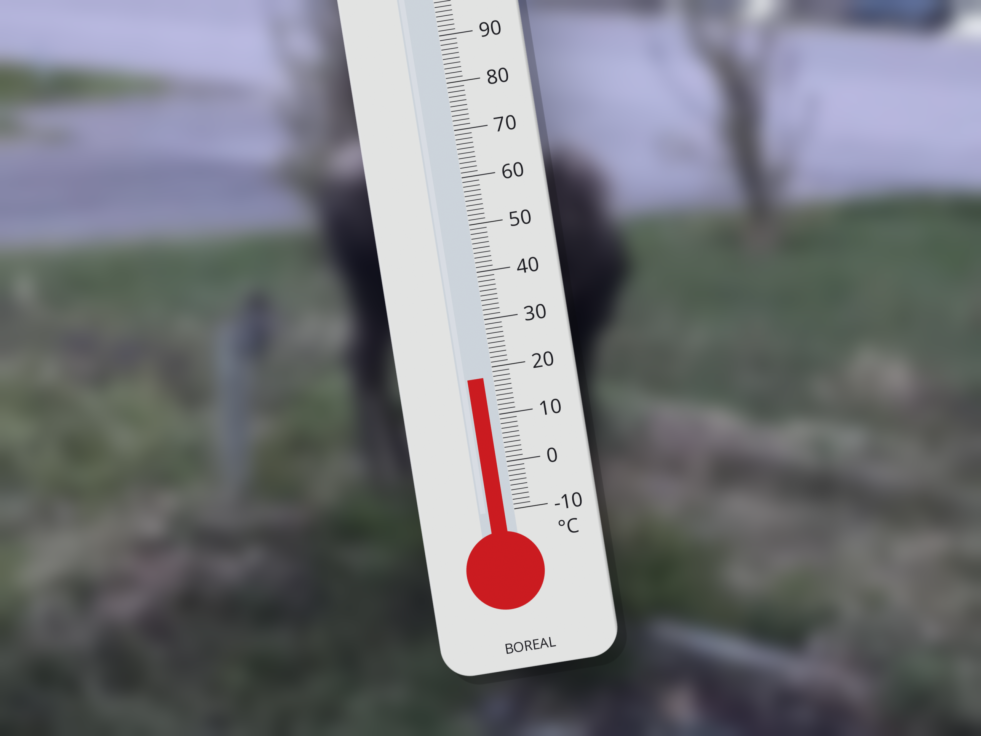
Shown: 18
